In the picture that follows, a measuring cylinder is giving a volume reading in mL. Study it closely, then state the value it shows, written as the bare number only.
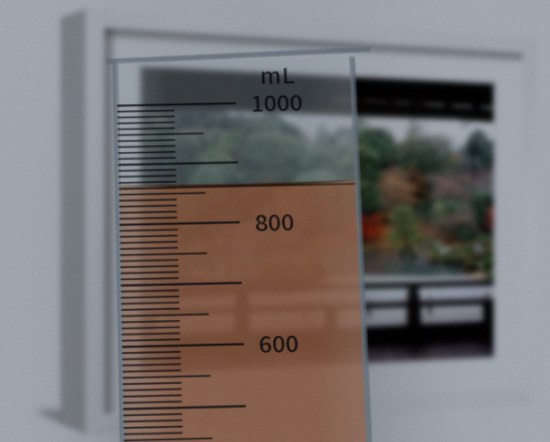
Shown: 860
